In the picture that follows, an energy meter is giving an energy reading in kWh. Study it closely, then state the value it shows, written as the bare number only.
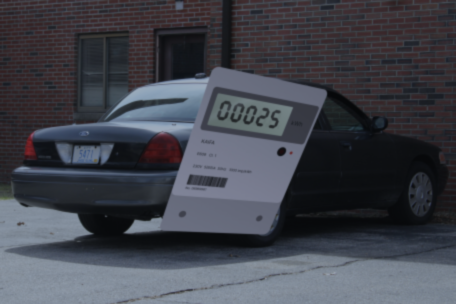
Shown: 25
